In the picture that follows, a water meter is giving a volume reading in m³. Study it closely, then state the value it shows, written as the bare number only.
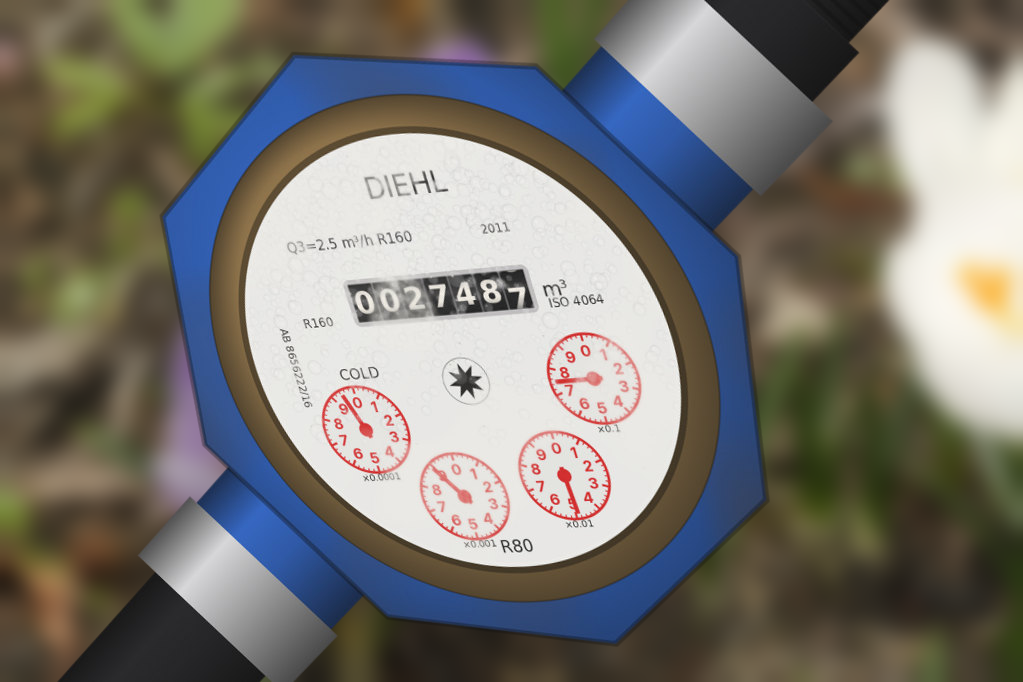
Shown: 27486.7489
